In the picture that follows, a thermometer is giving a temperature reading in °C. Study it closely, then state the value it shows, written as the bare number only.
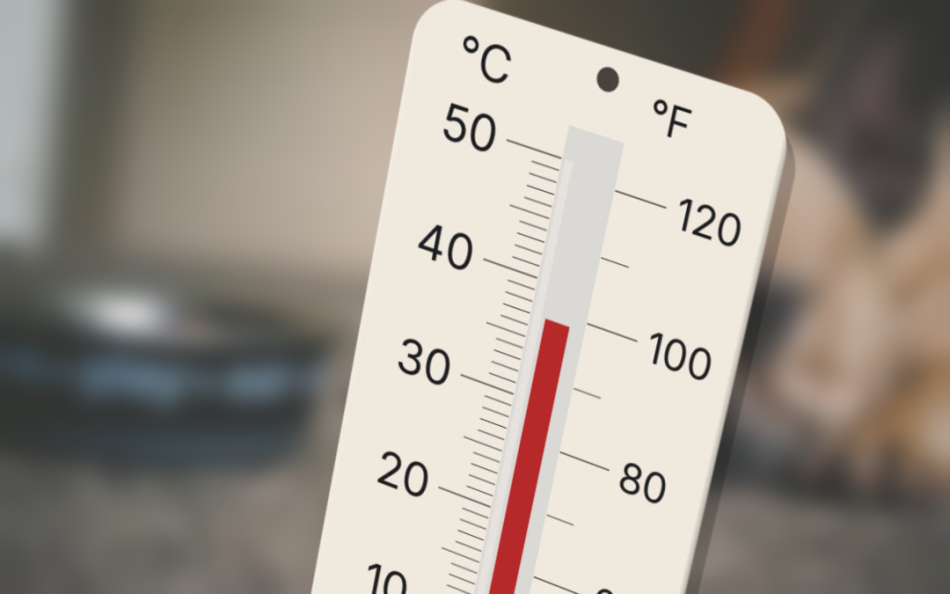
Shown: 37
